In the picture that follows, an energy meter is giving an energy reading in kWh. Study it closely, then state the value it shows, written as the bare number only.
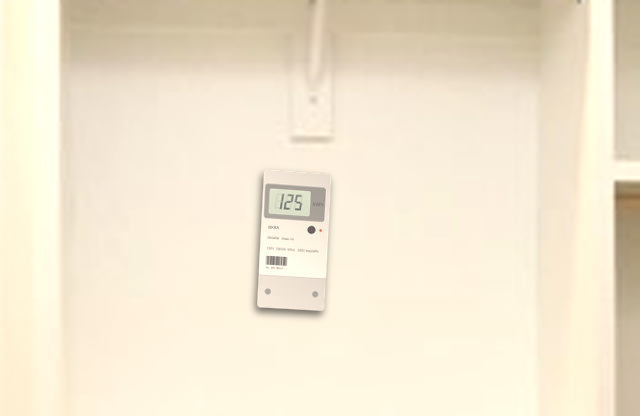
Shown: 125
